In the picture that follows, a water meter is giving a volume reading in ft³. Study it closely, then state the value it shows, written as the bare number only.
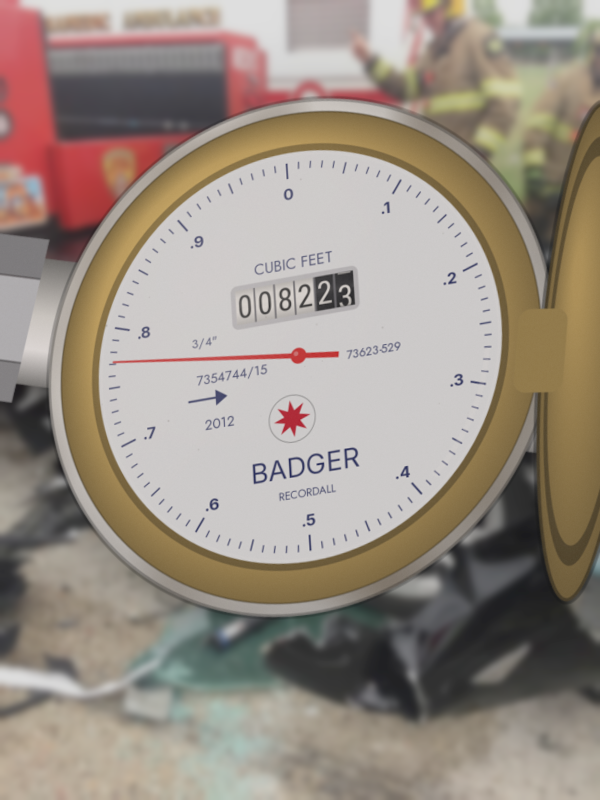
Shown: 8222.77
